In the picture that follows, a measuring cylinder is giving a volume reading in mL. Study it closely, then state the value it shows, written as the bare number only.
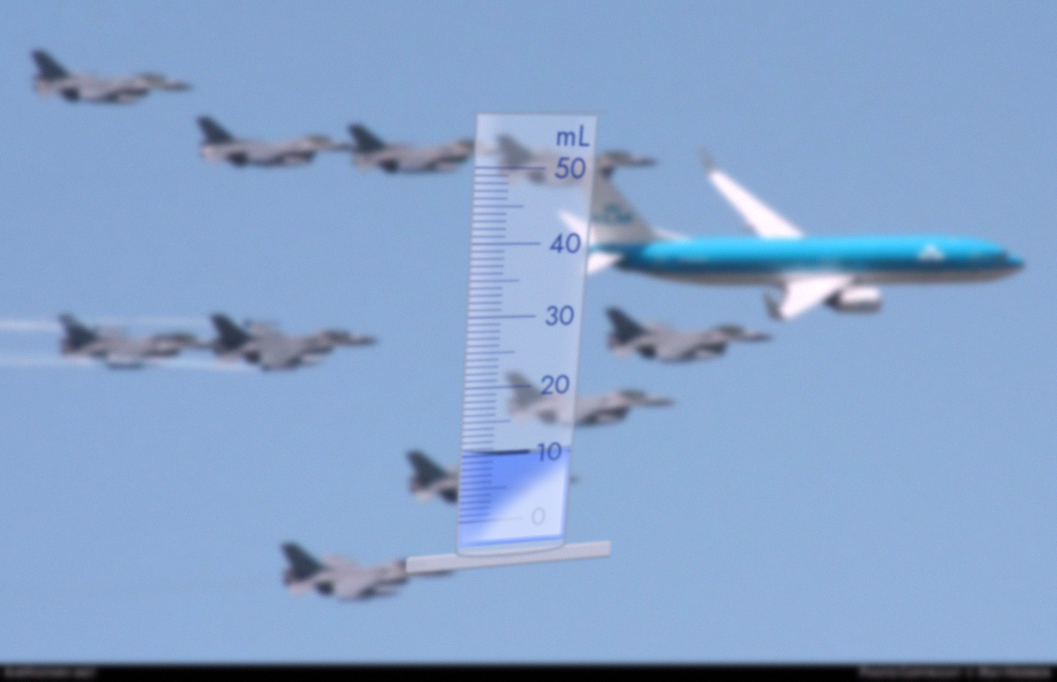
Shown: 10
